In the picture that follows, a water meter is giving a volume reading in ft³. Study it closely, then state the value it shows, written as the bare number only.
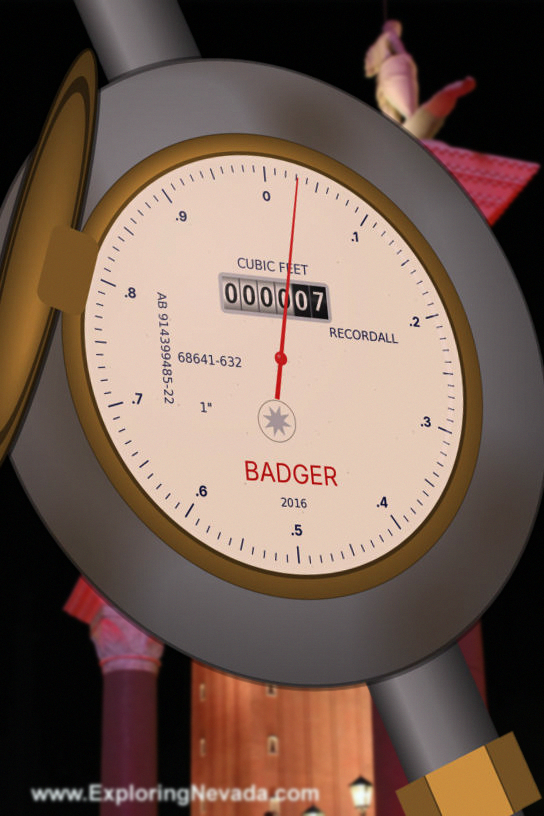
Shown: 7.03
